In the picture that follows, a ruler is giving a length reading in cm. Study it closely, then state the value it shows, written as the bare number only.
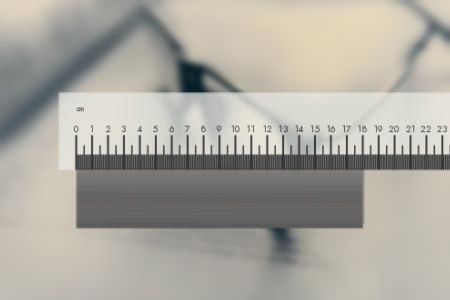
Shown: 18
